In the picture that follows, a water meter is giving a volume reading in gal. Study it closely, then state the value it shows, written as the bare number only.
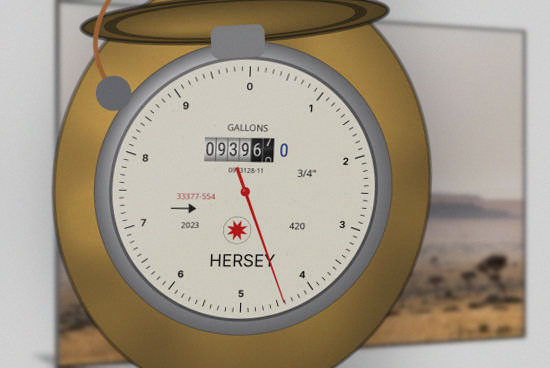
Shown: 939674.4
